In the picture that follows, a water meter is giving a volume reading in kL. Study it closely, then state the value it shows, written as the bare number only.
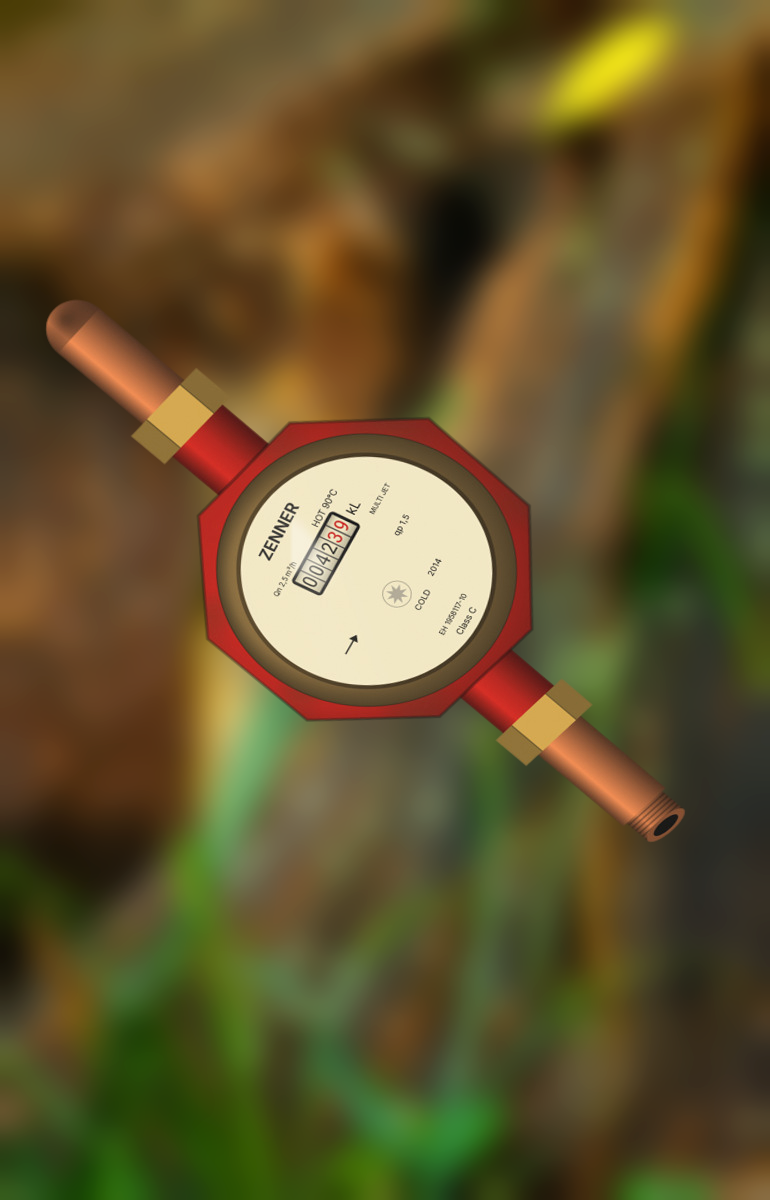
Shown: 42.39
